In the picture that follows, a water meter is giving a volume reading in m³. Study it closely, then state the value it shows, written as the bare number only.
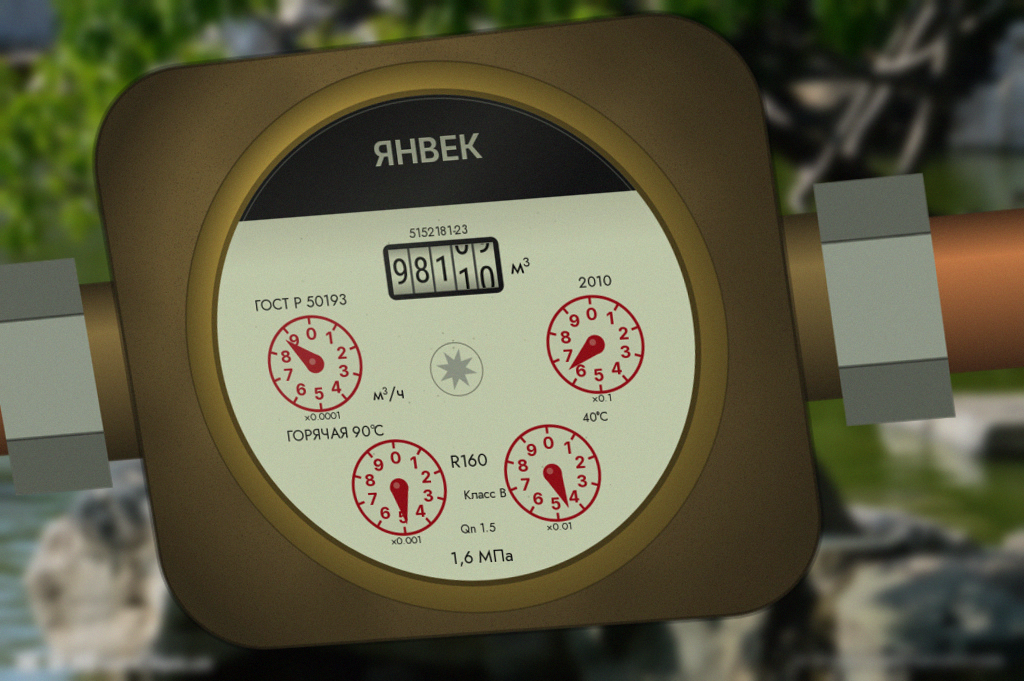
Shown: 98109.6448
